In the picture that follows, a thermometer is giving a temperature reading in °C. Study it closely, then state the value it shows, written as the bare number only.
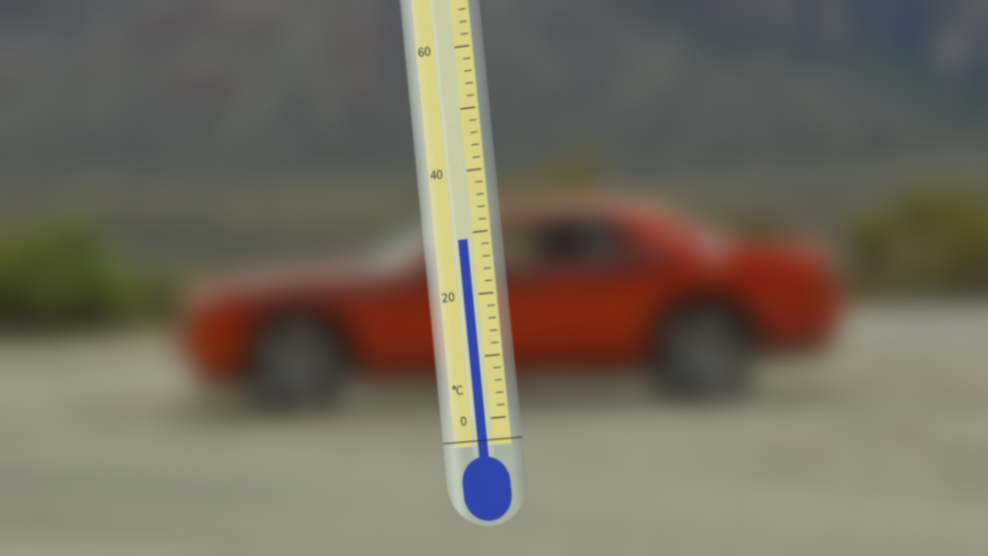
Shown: 29
